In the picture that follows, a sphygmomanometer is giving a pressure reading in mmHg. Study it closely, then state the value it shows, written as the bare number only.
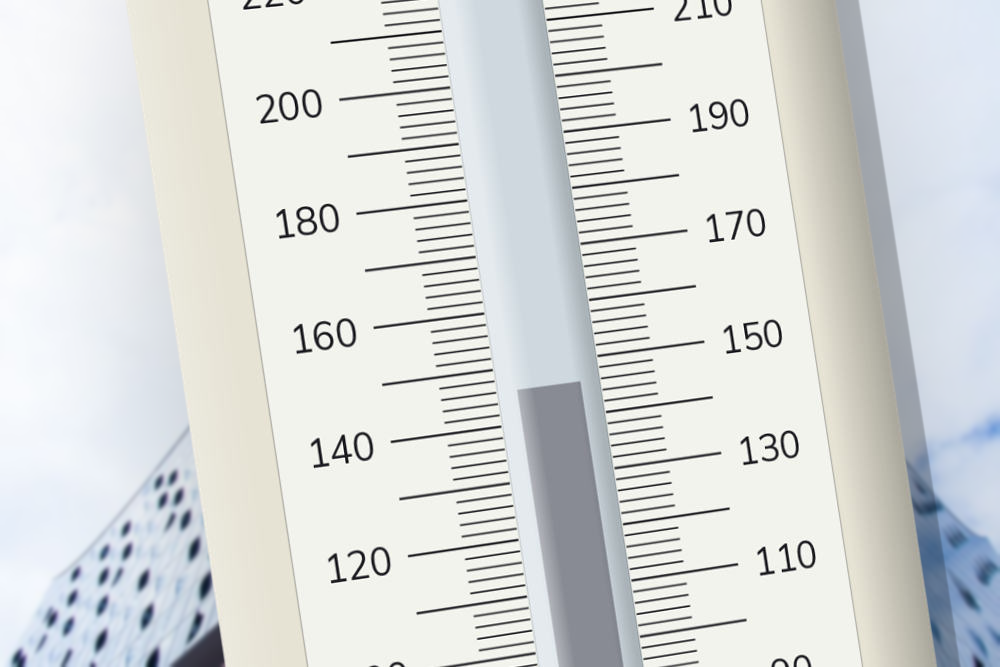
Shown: 146
